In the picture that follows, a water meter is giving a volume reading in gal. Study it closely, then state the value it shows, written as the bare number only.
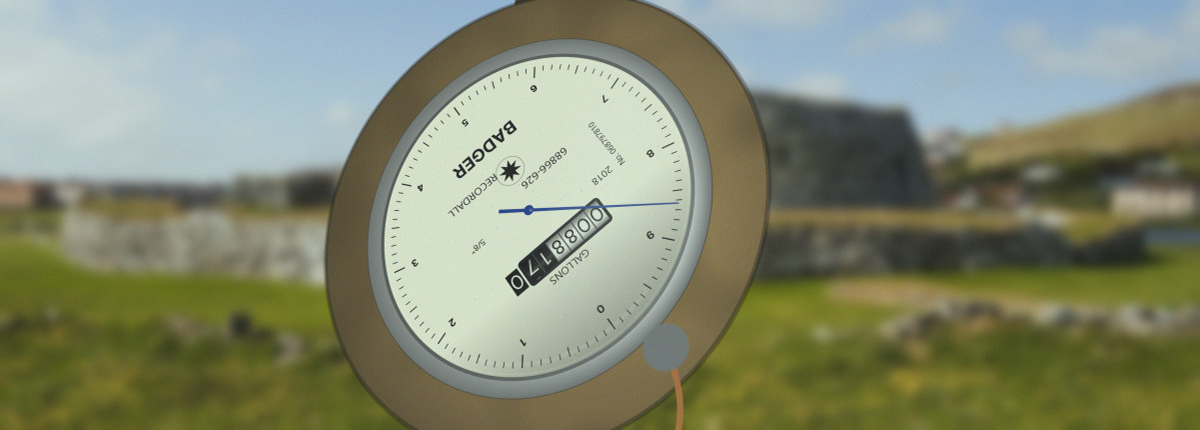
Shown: 88168.6
